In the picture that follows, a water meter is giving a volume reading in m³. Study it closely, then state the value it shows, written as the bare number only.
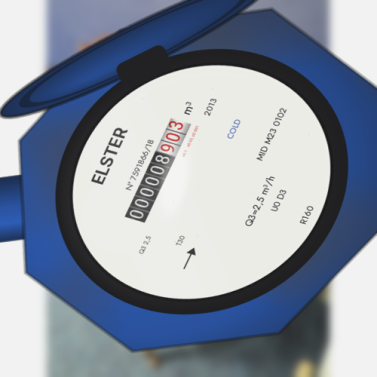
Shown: 8.903
